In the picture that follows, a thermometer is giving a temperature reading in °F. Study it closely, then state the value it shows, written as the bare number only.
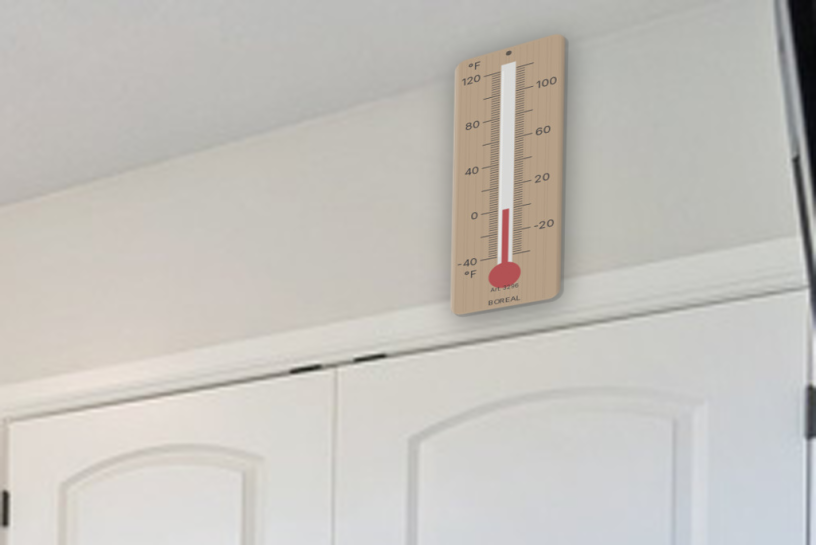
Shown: 0
